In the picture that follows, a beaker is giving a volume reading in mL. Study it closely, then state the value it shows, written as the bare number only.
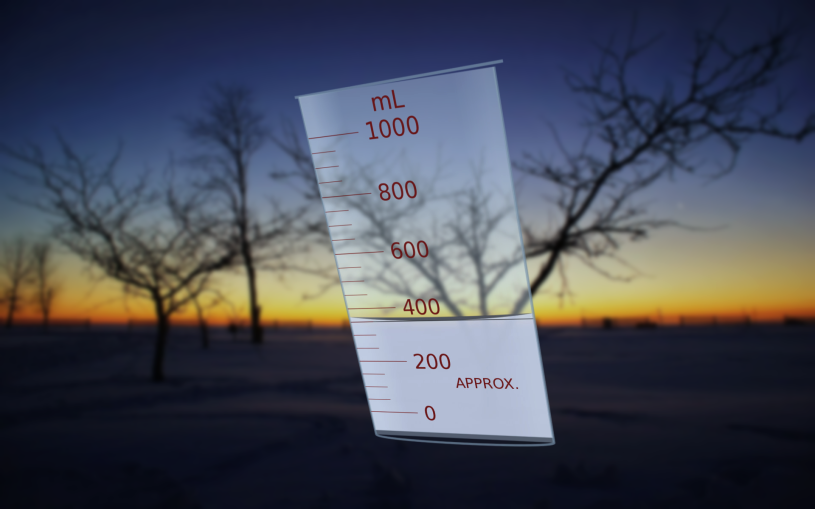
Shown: 350
